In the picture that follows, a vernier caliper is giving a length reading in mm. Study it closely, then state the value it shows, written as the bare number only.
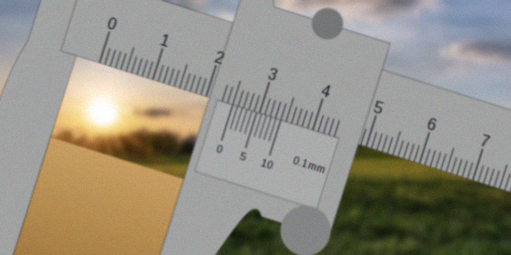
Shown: 25.0
